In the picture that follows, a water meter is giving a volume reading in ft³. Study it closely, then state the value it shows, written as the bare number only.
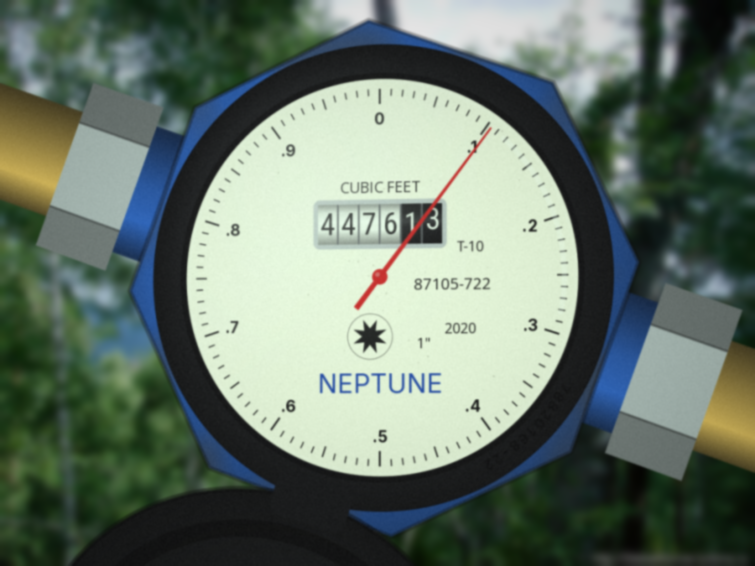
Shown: 447613.10
